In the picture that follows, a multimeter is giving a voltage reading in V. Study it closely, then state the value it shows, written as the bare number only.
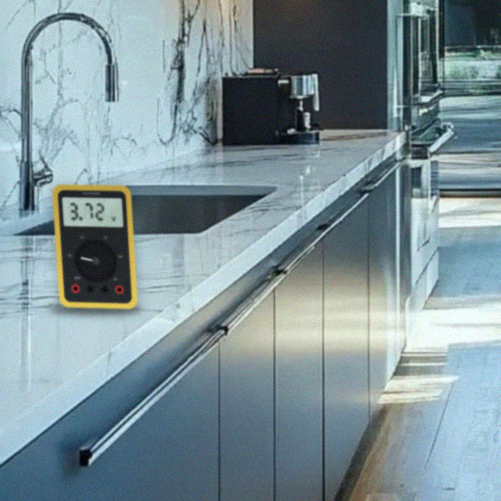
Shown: 3.72
